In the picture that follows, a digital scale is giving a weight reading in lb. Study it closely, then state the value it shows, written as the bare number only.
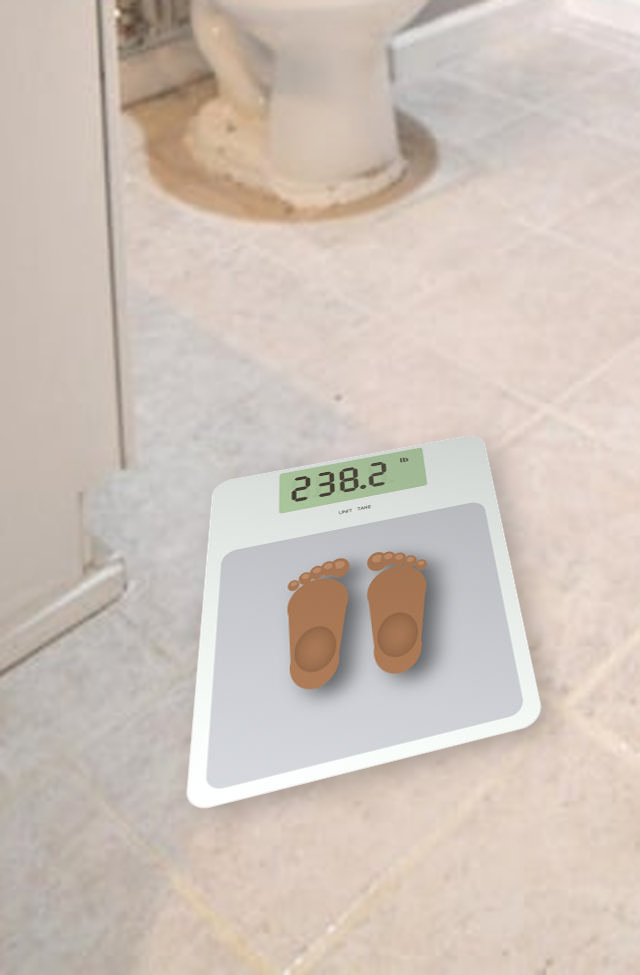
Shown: 238.2
